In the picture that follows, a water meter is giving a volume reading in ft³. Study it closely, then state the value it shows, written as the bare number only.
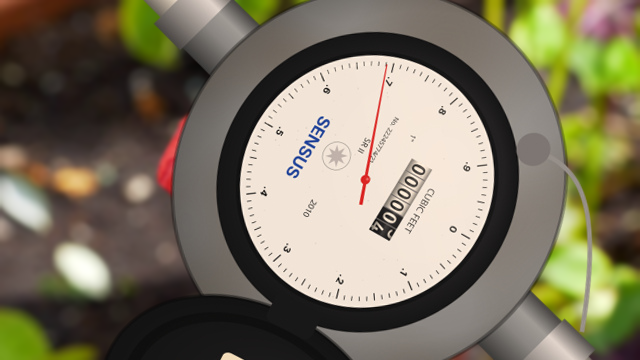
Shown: 3.69
